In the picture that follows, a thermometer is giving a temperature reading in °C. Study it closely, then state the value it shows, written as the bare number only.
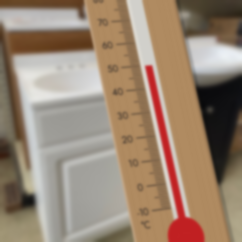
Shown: 50
